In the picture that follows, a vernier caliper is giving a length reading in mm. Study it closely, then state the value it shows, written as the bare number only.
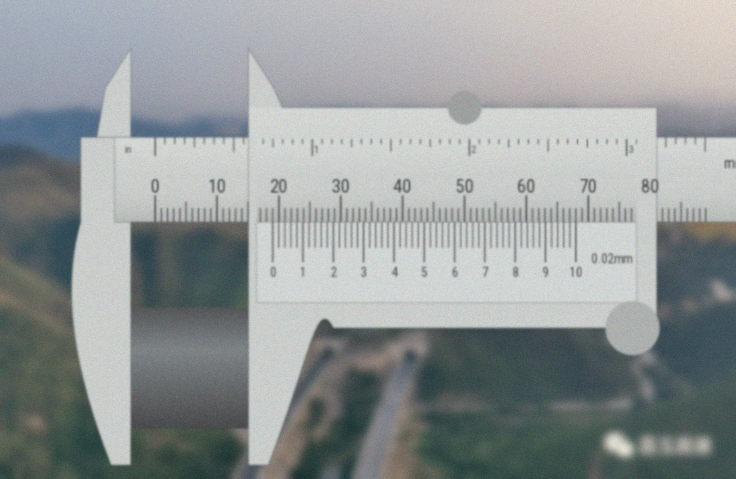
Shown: 19.0
